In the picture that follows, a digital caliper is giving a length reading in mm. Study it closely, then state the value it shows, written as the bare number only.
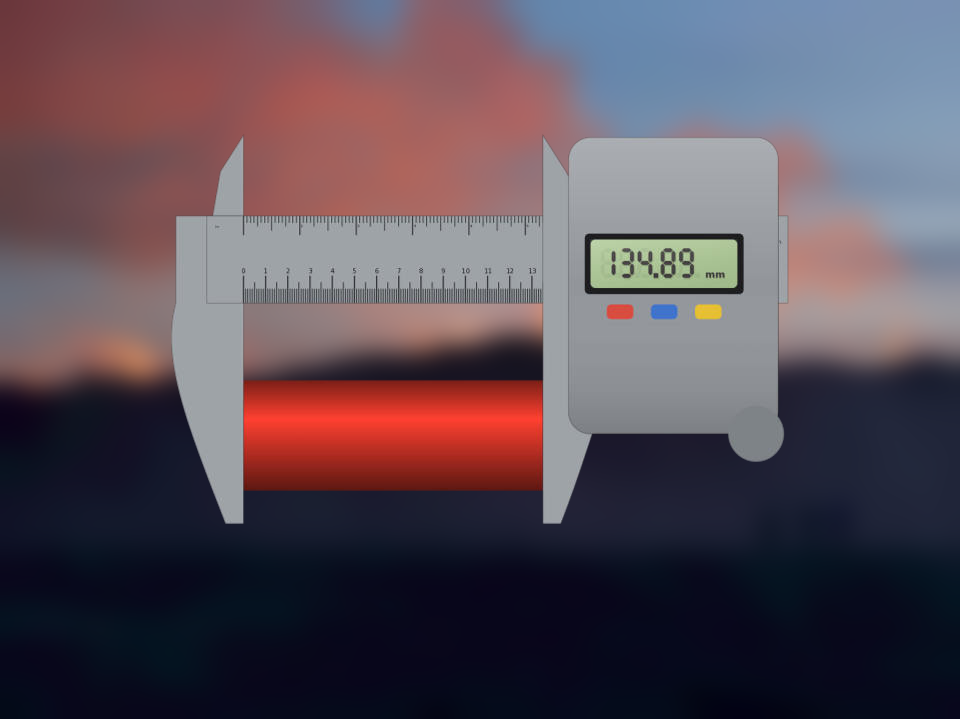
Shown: 134.89
